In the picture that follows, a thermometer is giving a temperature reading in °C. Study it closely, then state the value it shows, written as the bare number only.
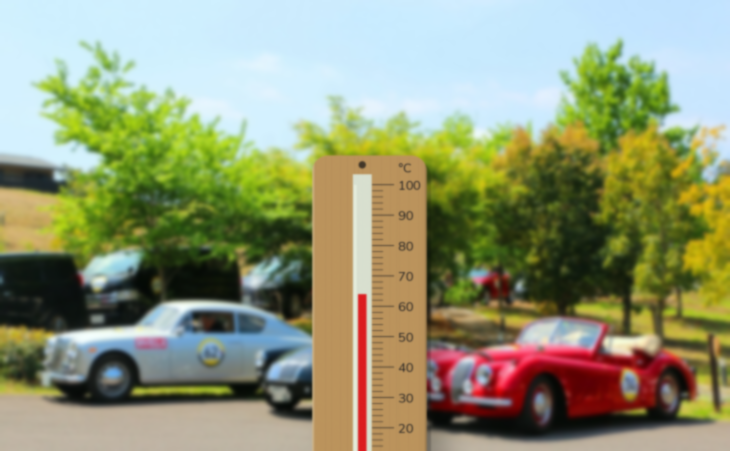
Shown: 64
